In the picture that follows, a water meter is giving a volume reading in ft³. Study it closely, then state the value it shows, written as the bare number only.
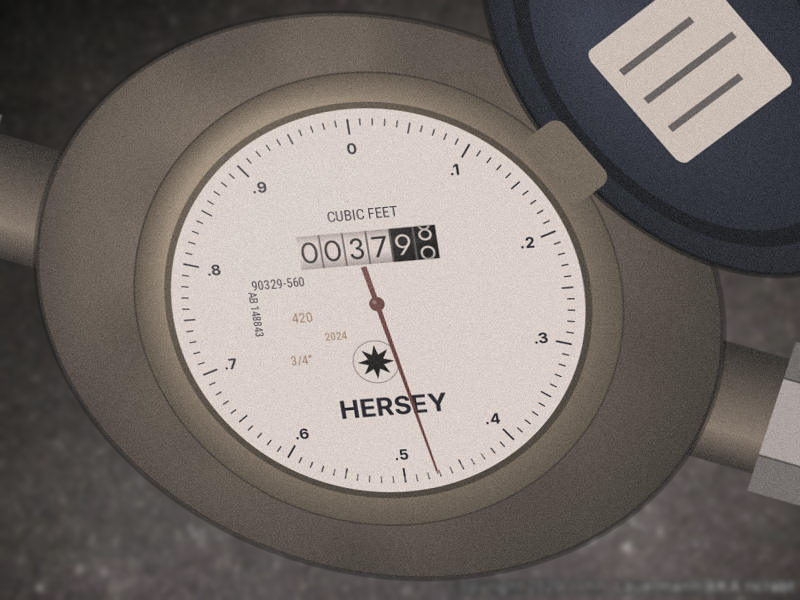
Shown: 3798.47
